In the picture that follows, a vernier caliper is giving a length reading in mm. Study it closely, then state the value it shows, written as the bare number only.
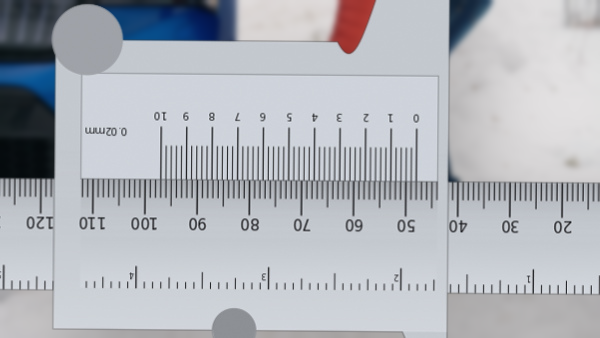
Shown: 48.0
